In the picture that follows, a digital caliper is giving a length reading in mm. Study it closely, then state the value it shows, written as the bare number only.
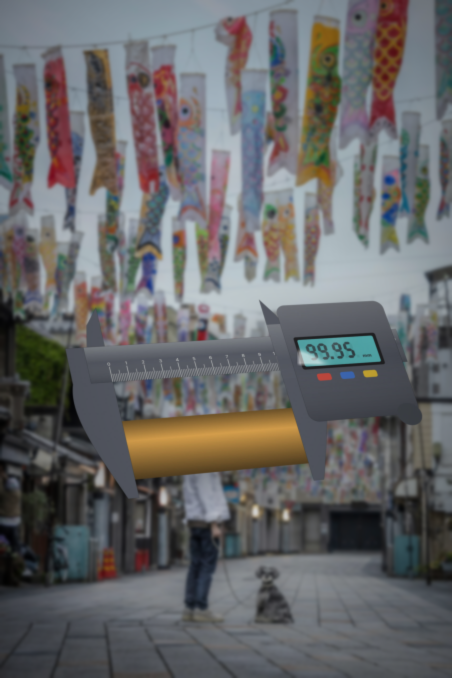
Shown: 99.95
